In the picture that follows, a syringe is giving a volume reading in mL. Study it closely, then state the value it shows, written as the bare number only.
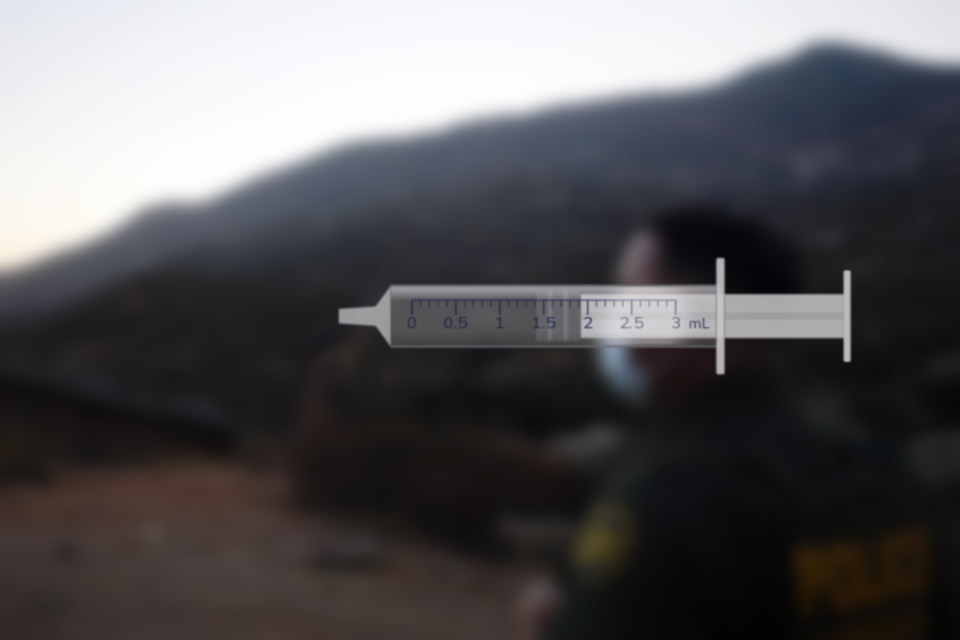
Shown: 1.4
